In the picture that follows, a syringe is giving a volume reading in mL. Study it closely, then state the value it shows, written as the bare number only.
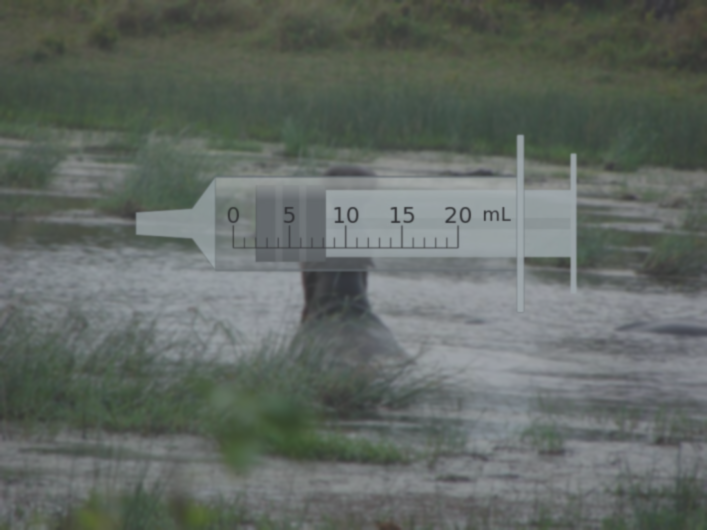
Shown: 2
